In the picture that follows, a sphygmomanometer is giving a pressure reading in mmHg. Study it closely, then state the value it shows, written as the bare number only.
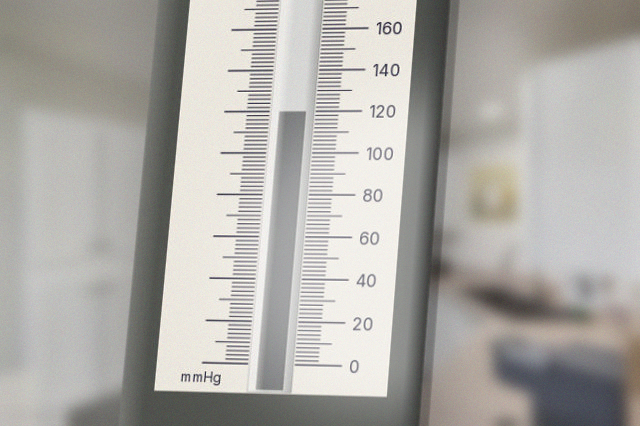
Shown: 120
